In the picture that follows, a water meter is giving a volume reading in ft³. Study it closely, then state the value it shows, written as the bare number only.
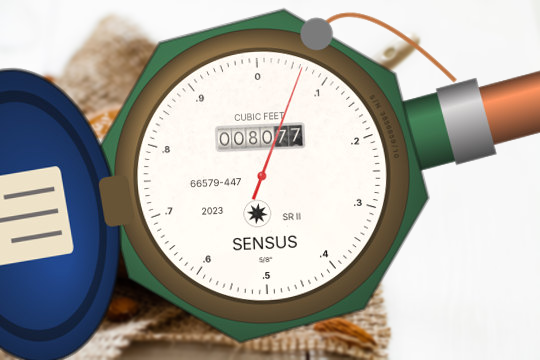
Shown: 8077.06
